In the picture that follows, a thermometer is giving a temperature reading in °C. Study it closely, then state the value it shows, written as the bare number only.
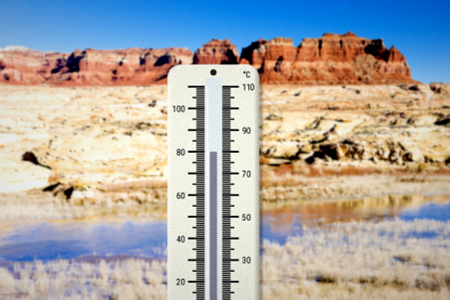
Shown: 80
